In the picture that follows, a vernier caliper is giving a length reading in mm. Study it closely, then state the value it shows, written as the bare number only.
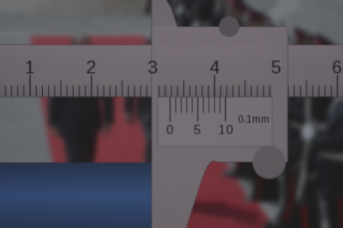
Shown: 32.8
